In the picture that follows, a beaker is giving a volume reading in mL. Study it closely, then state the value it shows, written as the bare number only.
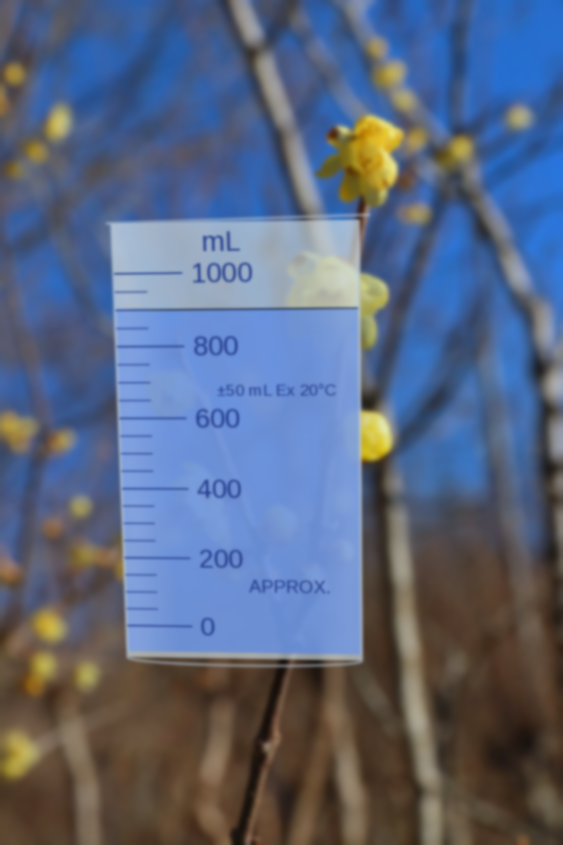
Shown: 900
